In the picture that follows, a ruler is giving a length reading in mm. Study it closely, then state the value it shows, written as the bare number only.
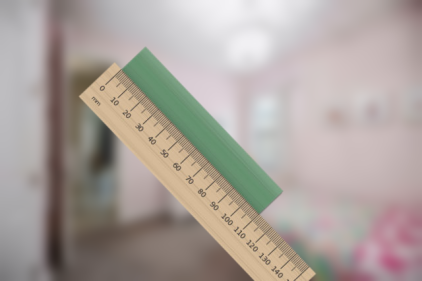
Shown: 110
